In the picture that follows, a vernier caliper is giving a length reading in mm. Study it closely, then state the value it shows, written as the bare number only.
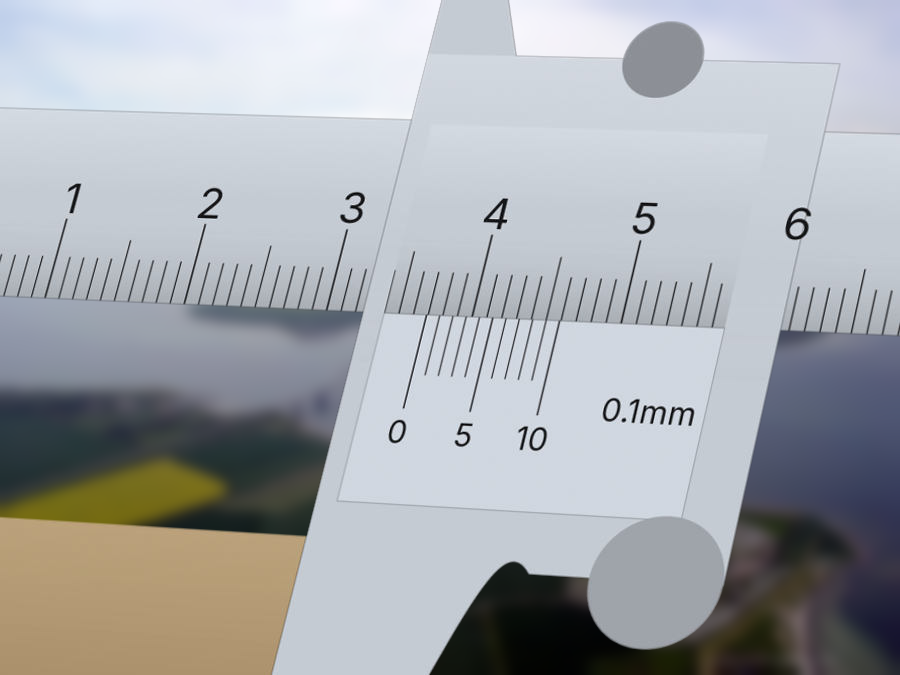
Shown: 36.9
